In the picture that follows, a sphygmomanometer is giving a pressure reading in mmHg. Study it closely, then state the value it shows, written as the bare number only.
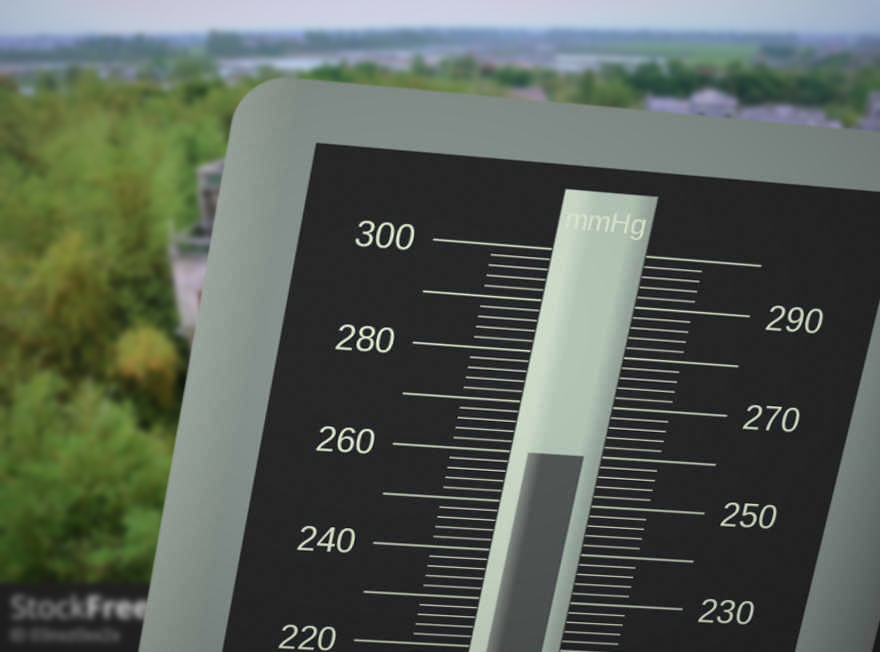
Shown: 260
